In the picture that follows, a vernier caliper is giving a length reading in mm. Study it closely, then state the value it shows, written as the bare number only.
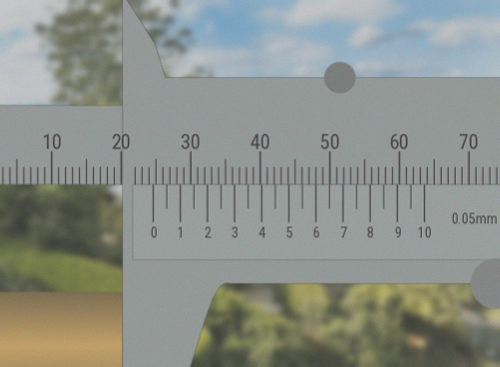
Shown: 24.6
